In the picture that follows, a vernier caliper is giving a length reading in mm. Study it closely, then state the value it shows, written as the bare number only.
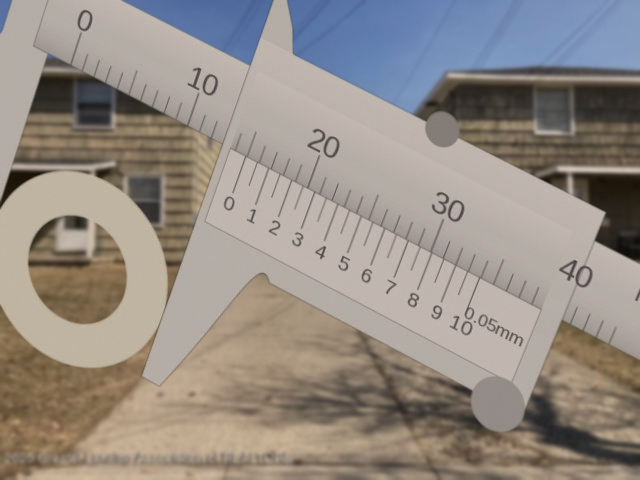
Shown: 14.9
